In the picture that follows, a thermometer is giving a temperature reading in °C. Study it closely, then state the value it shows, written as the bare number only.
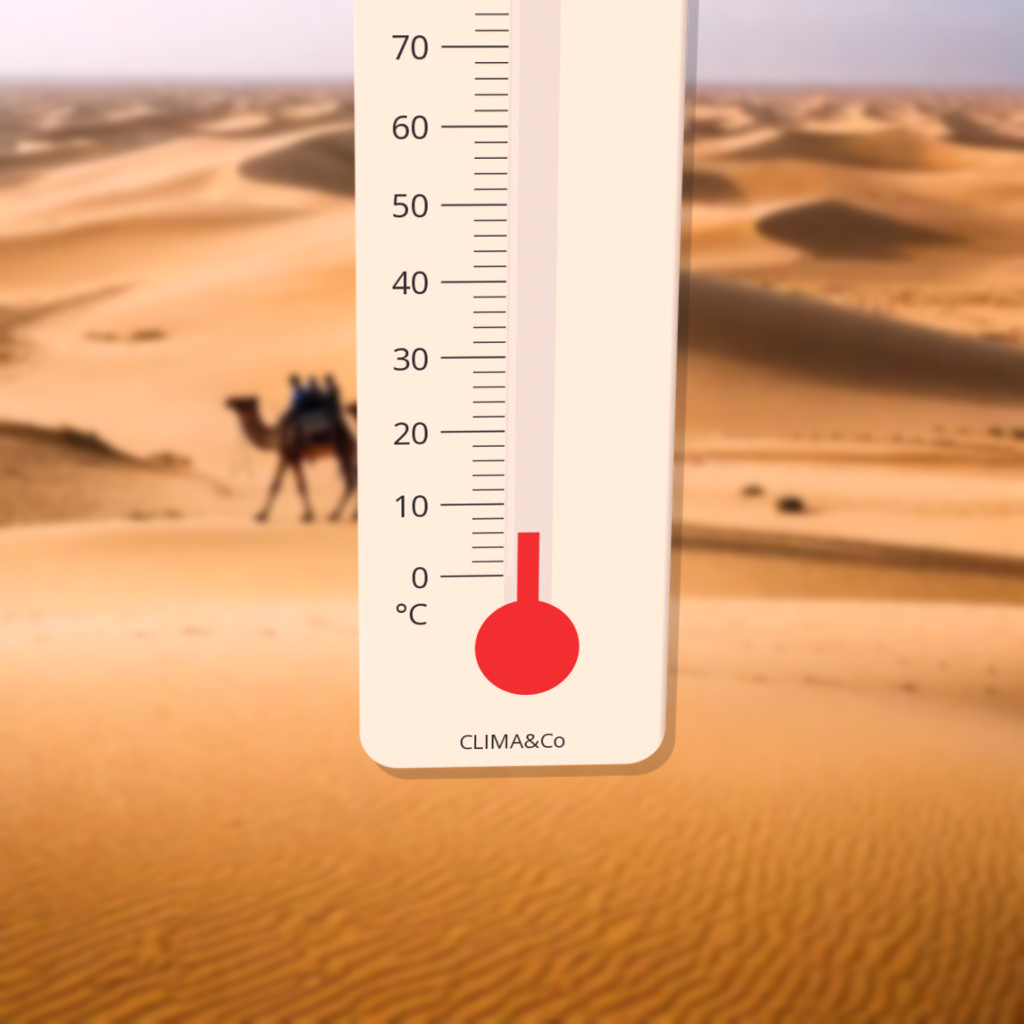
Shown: 6
